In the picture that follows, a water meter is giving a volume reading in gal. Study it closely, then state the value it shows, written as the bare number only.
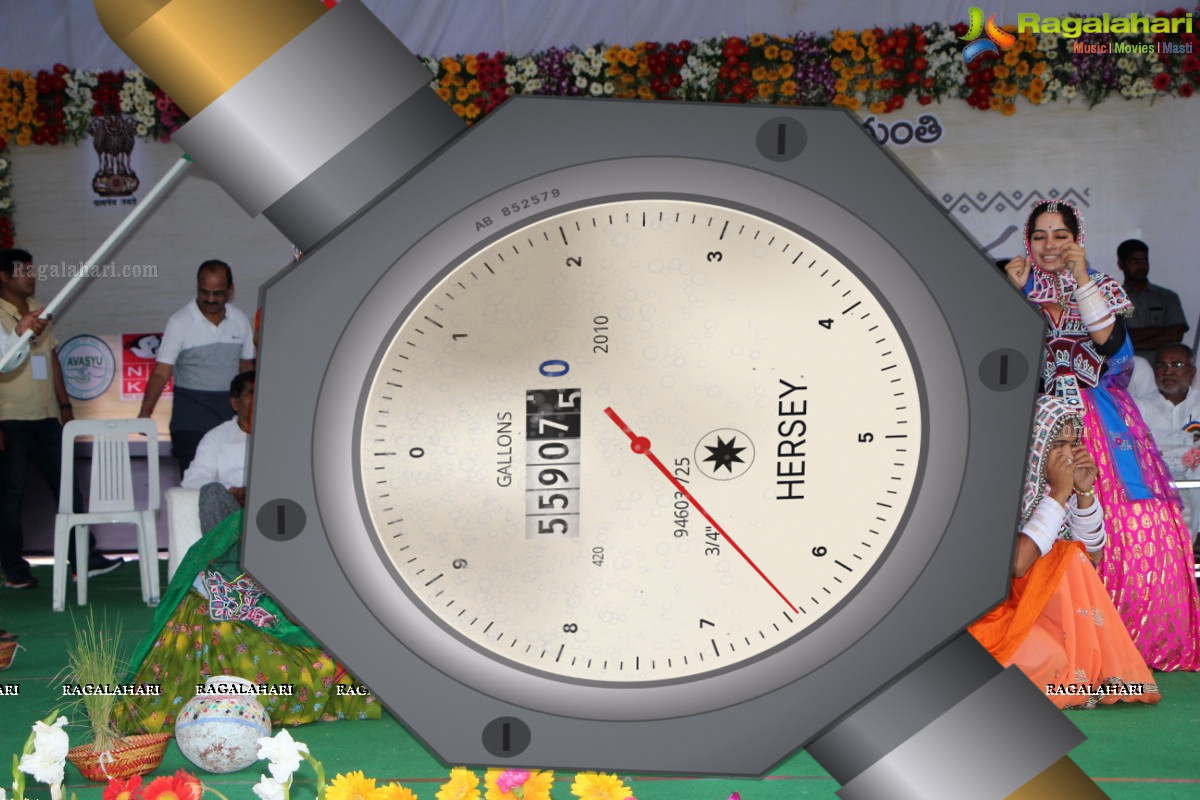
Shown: 5590746.4
